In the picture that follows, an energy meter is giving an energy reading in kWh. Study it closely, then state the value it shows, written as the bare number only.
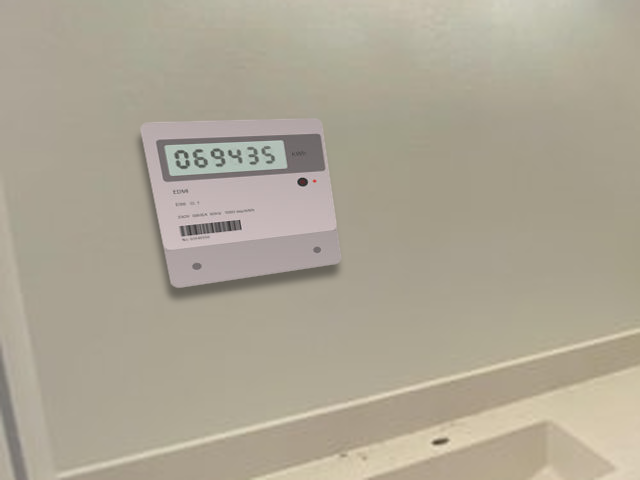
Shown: 69435
